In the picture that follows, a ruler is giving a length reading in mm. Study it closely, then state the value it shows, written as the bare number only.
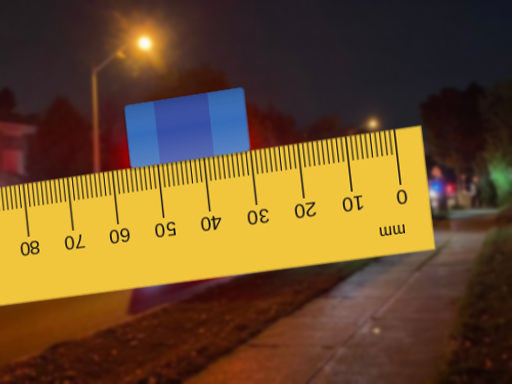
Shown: 26
